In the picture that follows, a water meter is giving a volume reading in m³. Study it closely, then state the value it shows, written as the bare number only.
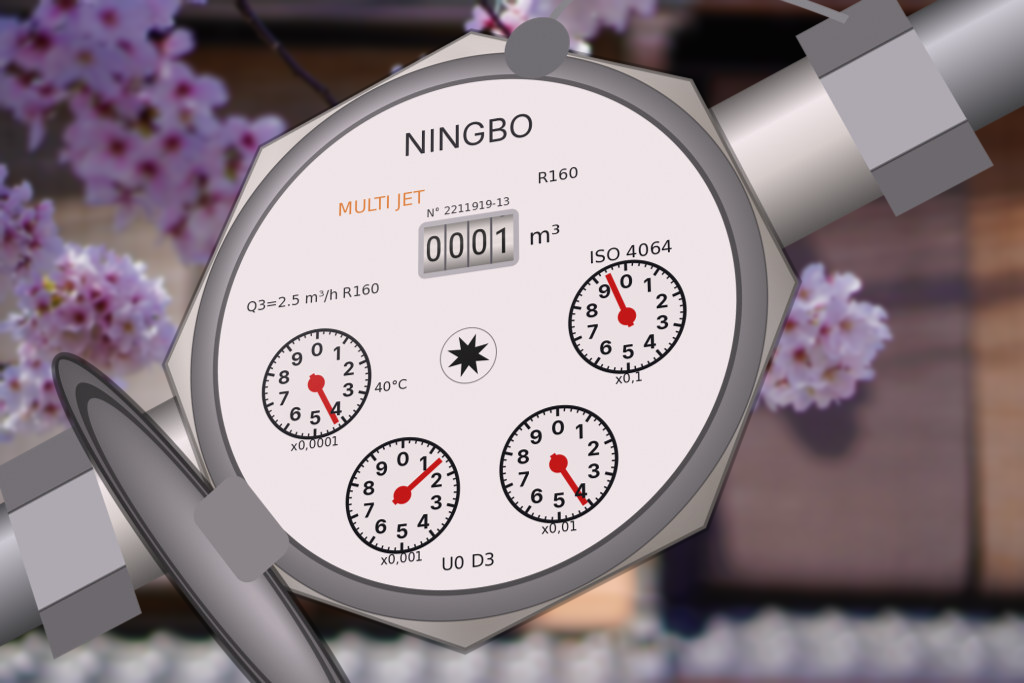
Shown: 0.9414
